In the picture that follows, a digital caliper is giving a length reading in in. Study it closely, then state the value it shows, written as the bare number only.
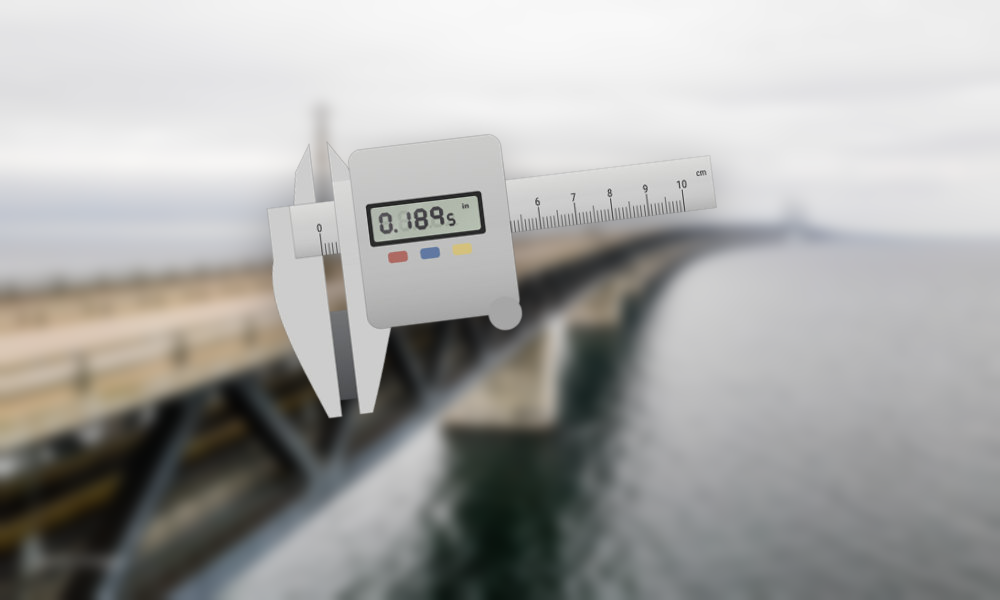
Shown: 0.1895
